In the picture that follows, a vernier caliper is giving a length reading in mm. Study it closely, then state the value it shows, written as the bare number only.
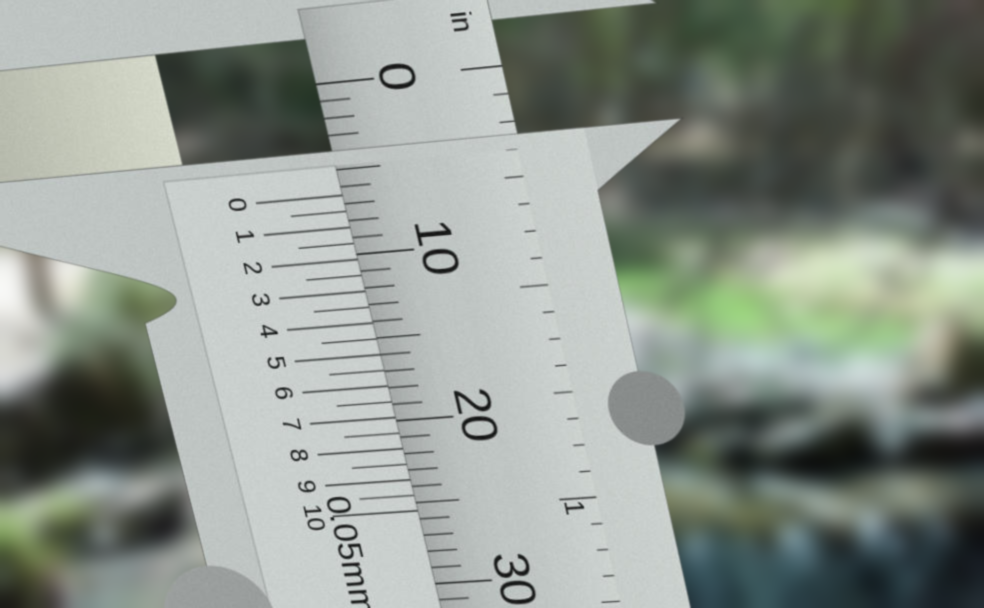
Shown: 6.5
